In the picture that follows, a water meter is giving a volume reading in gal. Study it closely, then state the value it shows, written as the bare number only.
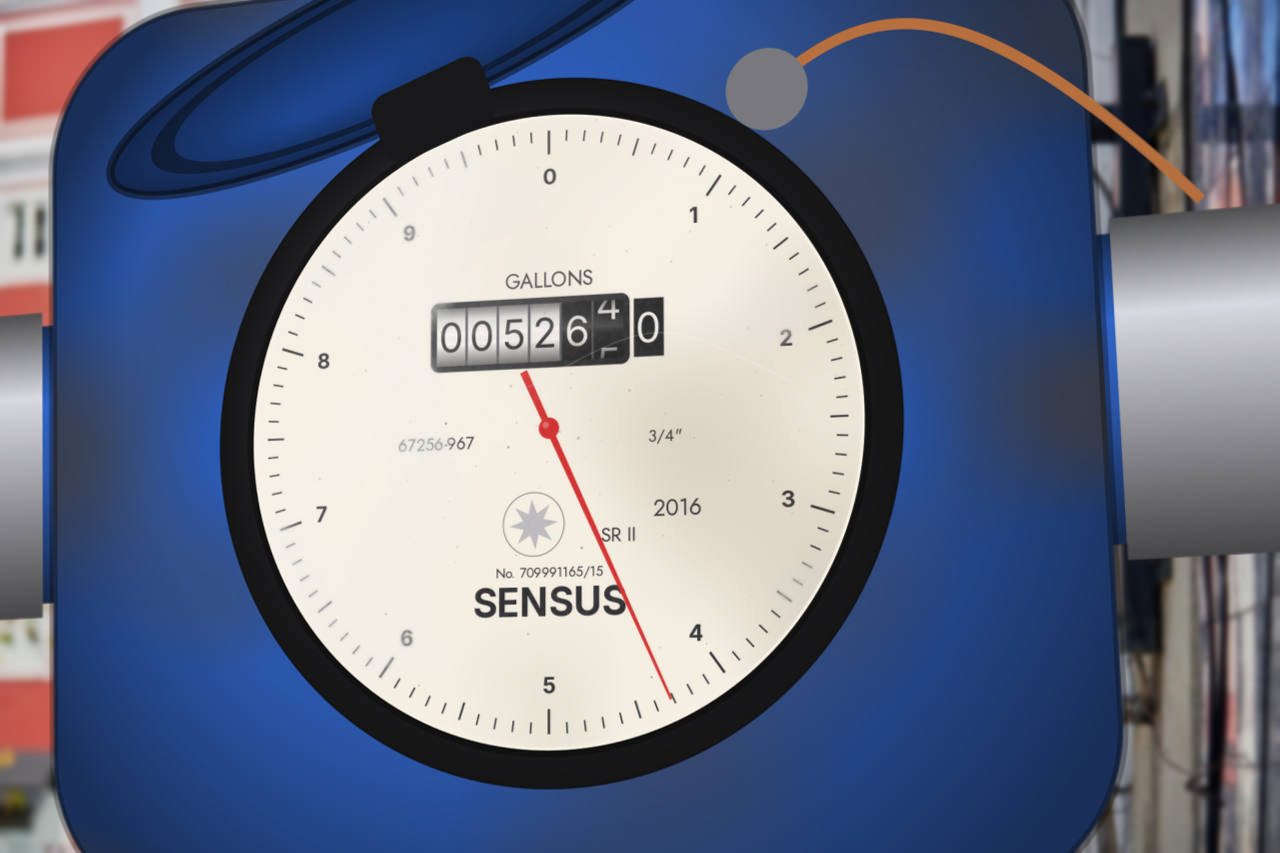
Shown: 52644.3
